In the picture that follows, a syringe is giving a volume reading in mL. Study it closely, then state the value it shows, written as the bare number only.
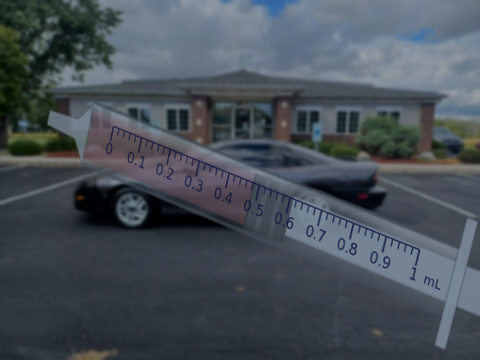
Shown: 0.48
